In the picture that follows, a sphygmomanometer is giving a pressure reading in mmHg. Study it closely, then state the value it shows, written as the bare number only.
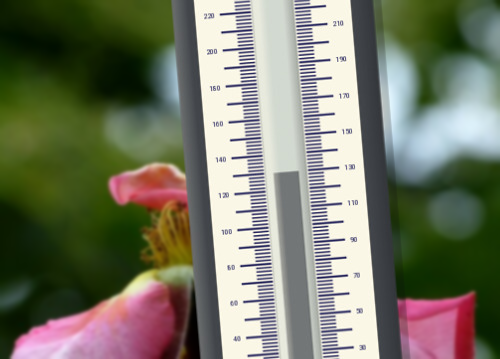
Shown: 130
